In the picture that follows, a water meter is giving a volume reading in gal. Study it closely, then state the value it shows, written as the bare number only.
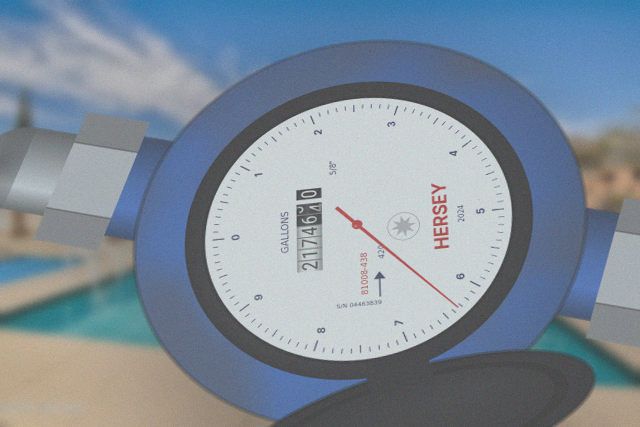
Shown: 2174636.3
